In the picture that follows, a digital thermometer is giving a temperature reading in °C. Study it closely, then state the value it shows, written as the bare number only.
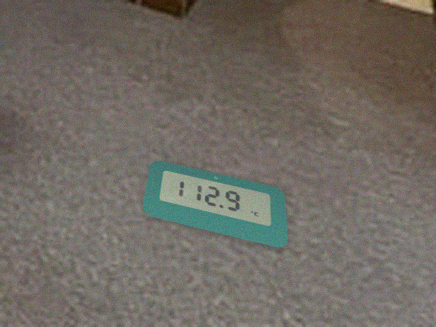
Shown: 112.9
